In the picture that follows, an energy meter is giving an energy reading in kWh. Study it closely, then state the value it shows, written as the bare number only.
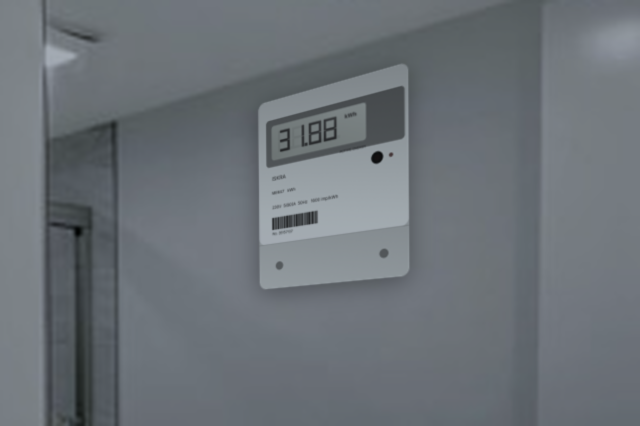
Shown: 31.88
